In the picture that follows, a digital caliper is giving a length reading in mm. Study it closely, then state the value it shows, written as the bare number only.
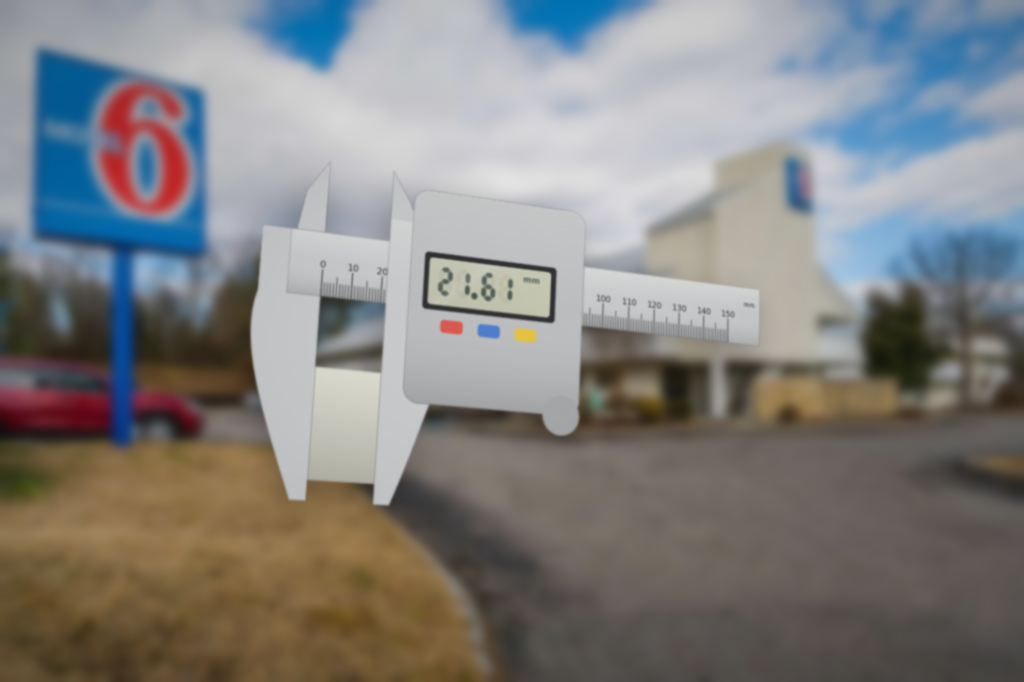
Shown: 21.61
